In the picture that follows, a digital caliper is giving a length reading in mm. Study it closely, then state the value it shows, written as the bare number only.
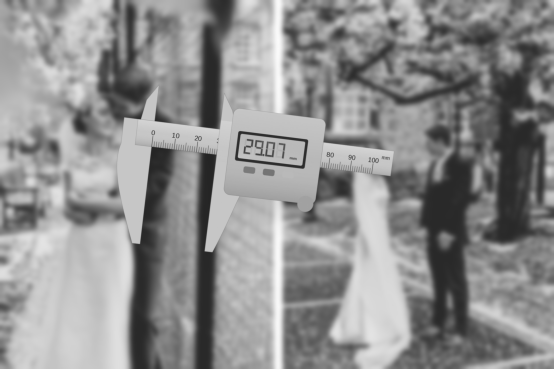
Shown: 29.07
